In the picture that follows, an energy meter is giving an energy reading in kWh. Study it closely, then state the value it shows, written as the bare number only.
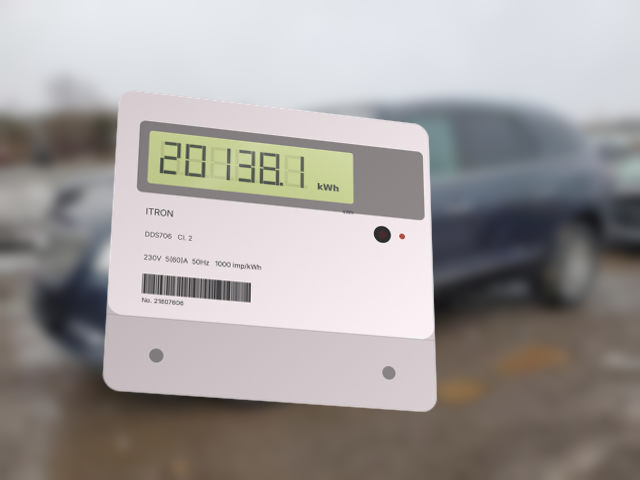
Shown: 20138.1
